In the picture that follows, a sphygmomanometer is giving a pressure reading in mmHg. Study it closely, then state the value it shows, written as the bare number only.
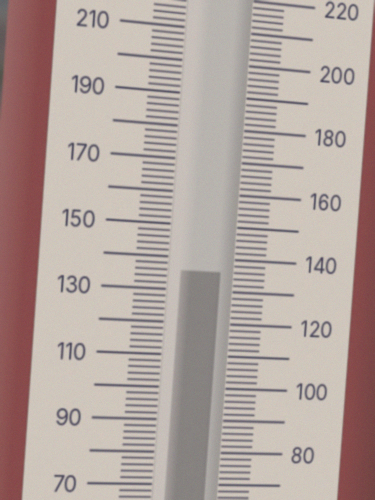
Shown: 136
